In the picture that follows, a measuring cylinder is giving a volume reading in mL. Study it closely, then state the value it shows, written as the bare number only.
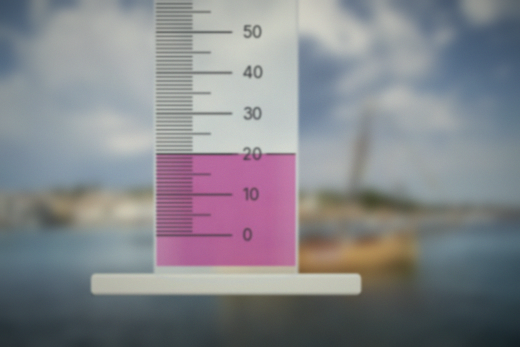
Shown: 20
